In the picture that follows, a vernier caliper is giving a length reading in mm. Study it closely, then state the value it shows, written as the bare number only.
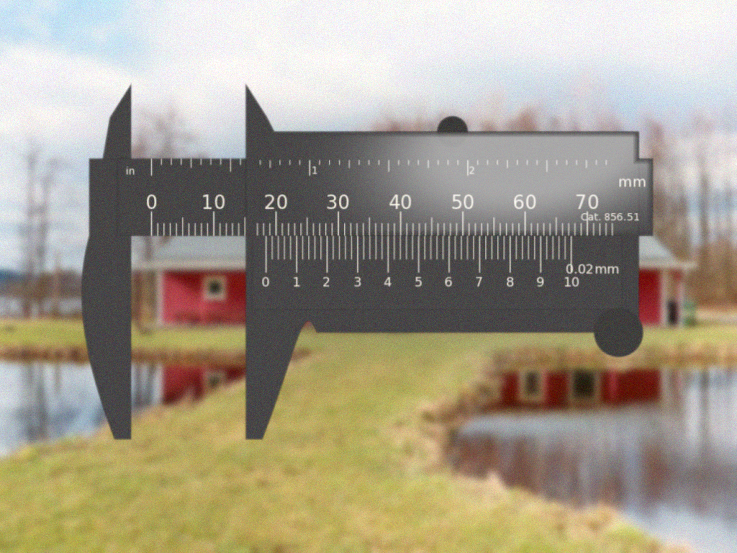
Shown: 18.4
